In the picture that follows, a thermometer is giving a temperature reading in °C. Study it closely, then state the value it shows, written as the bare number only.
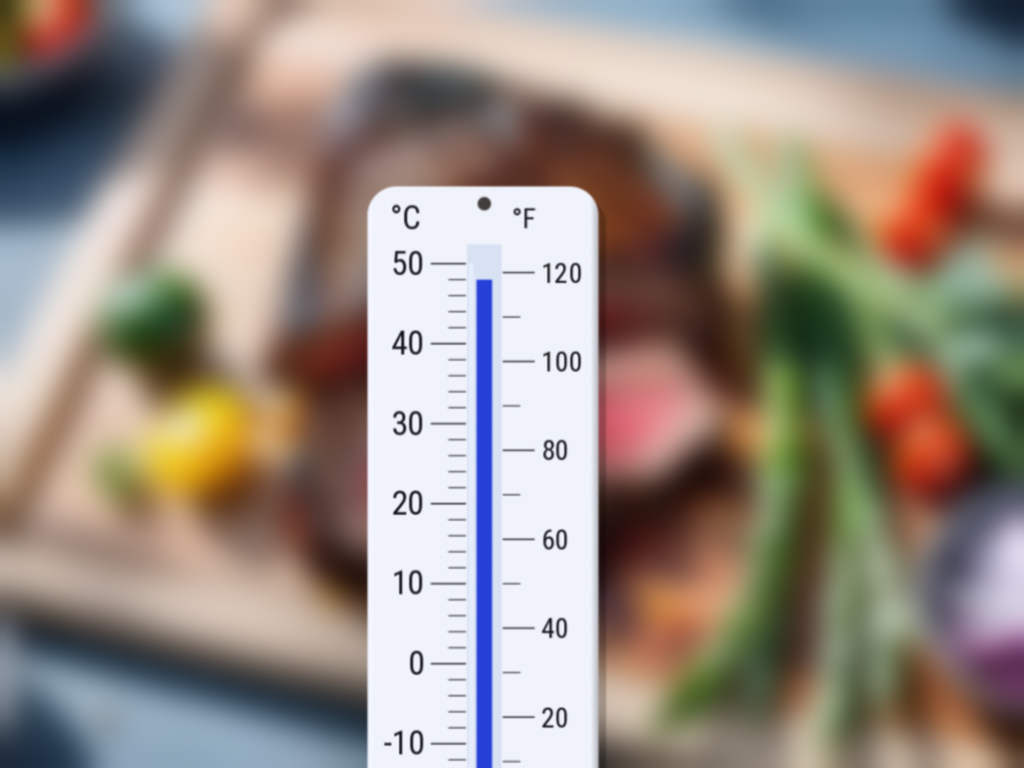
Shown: 48
